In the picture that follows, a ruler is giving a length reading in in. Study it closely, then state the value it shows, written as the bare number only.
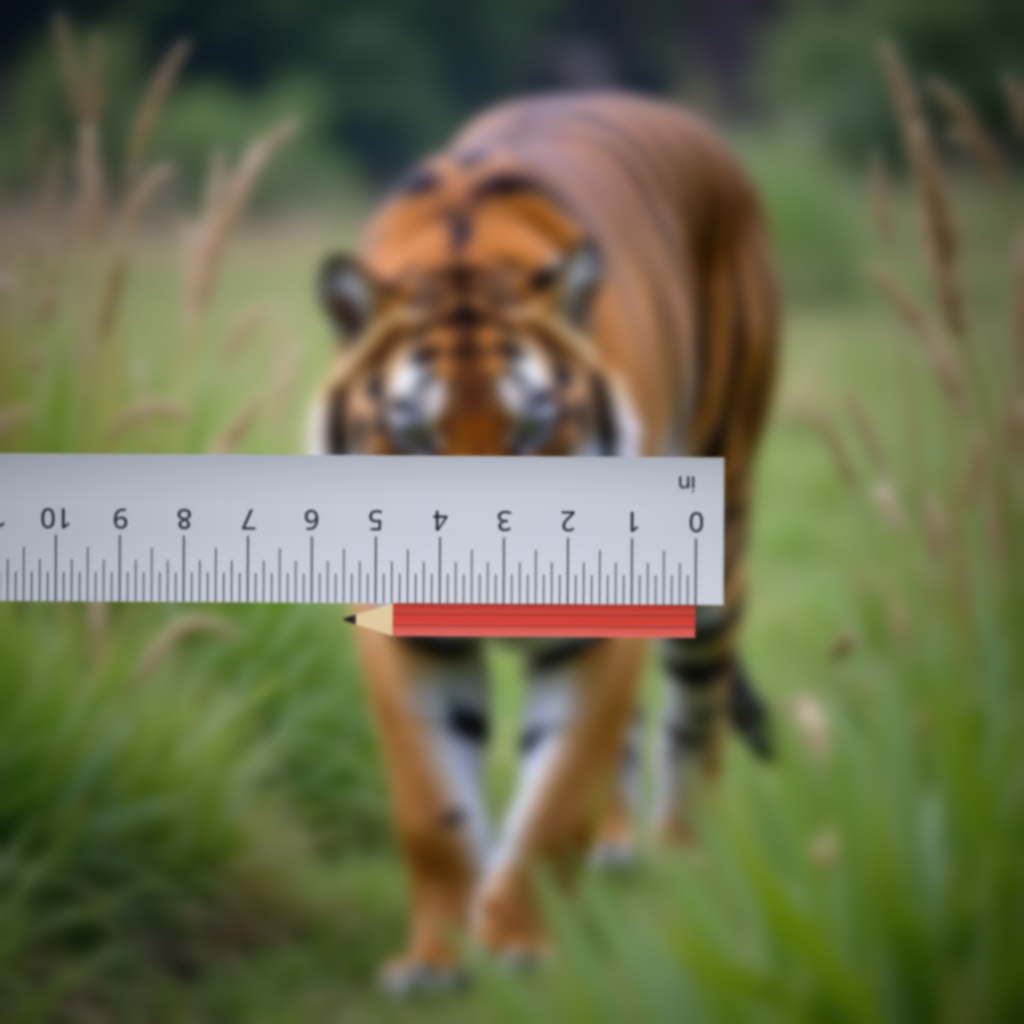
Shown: 5.5
